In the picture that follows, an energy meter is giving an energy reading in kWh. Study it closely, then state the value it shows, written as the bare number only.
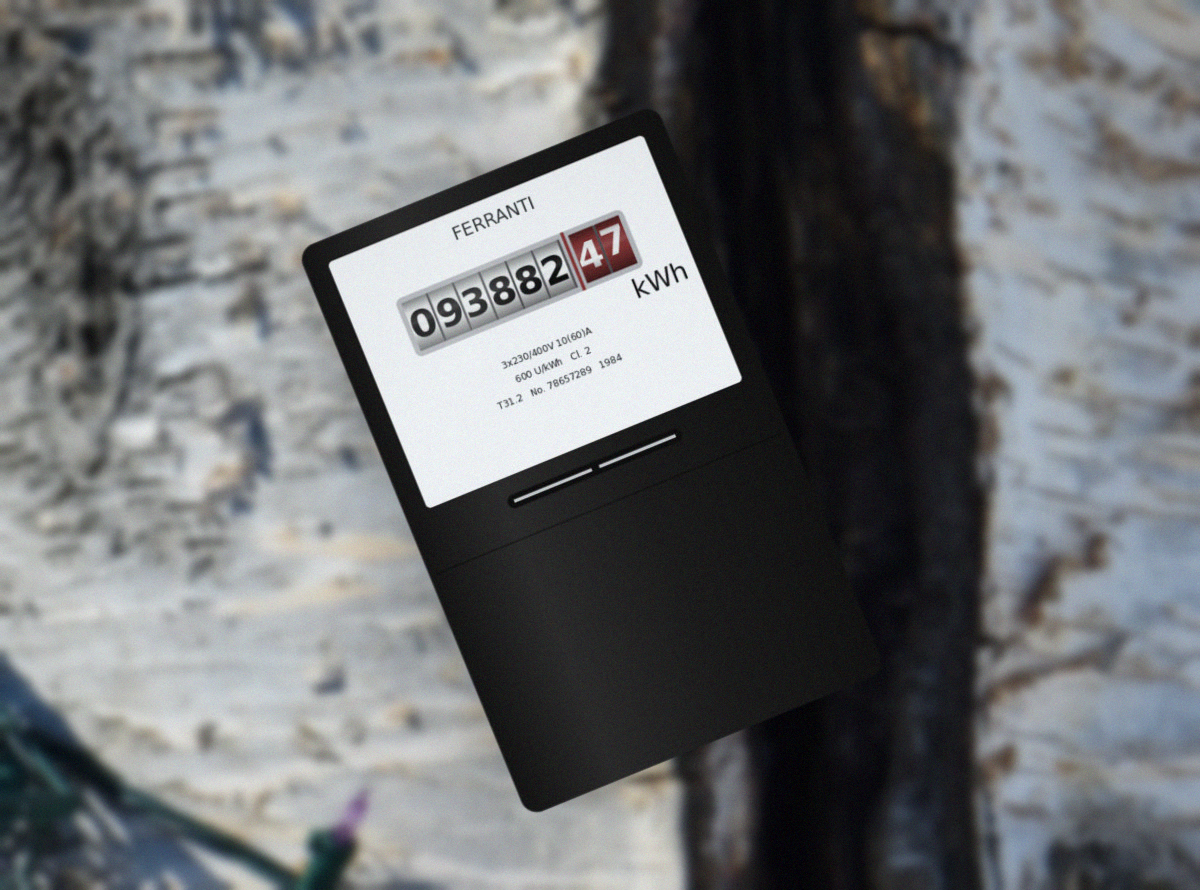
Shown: 93882.47
